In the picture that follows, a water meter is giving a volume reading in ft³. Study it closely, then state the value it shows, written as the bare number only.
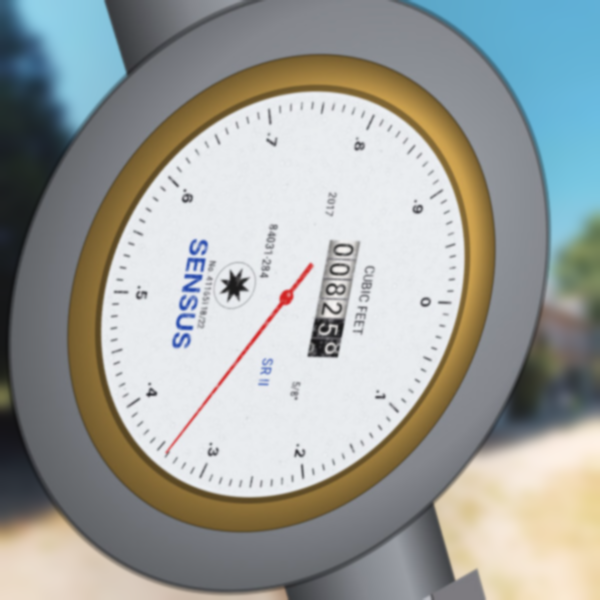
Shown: 8258.34
